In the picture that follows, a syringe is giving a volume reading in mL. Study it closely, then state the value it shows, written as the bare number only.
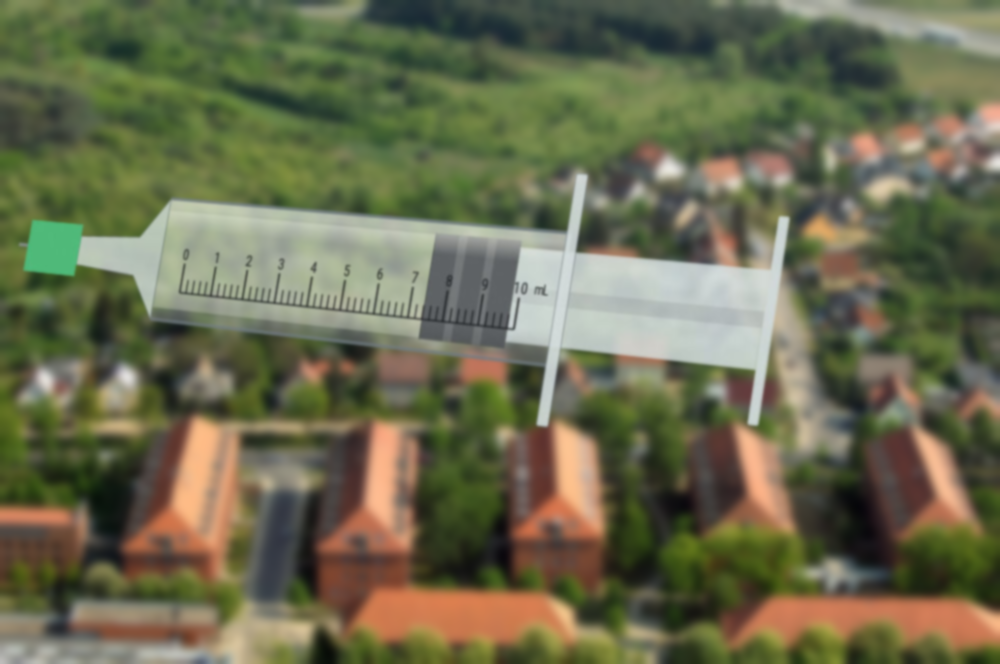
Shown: 7.4
